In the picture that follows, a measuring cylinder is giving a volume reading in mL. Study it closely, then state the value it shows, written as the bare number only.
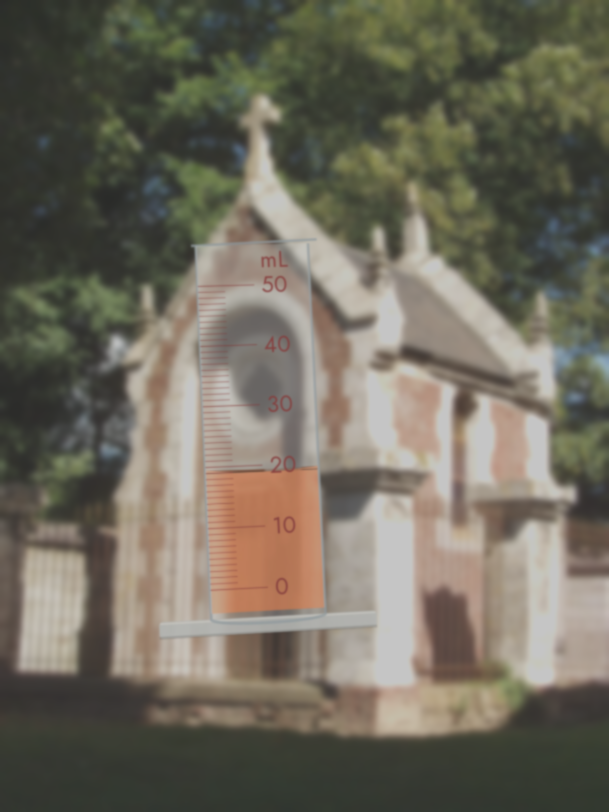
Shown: 19
